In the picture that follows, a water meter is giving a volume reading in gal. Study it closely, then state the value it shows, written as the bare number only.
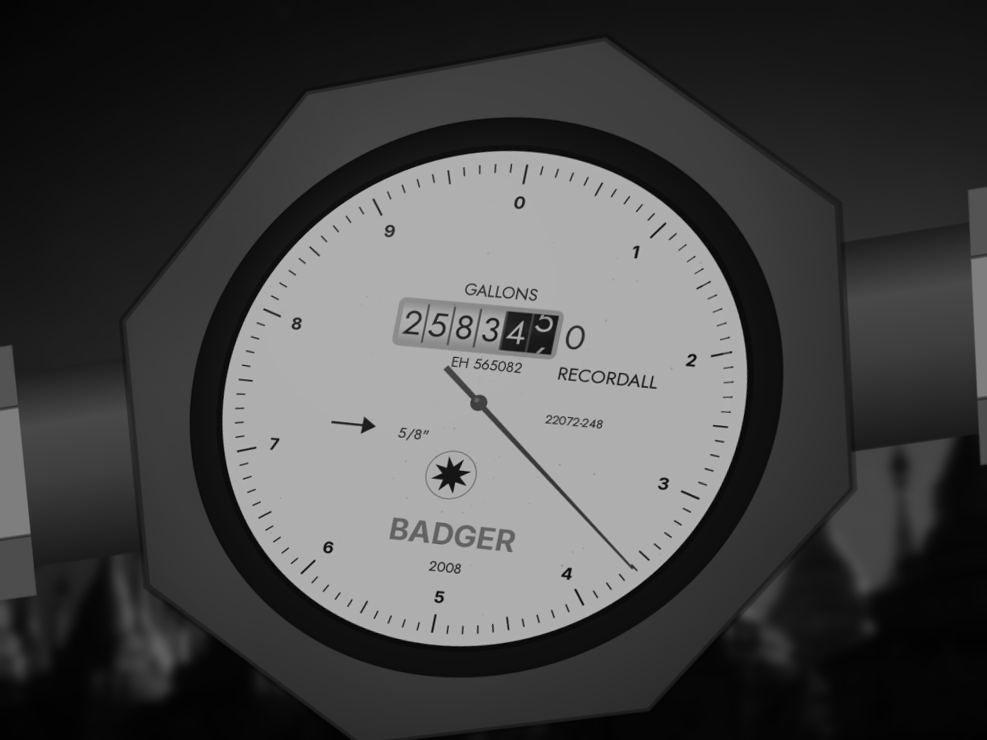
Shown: 2583453.6
